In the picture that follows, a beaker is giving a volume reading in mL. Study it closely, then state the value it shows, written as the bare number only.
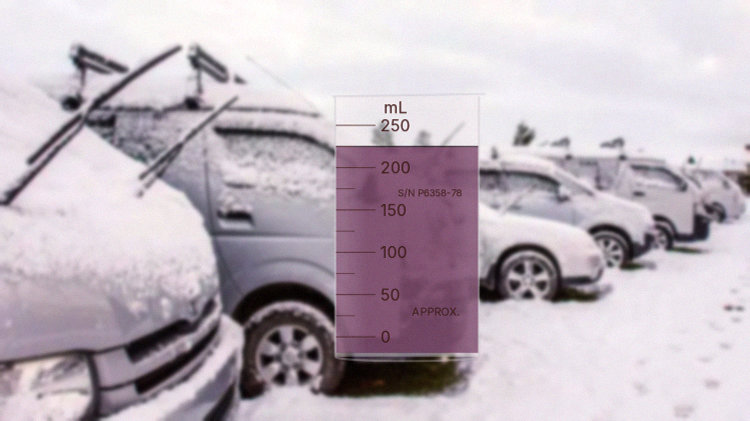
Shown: 225
